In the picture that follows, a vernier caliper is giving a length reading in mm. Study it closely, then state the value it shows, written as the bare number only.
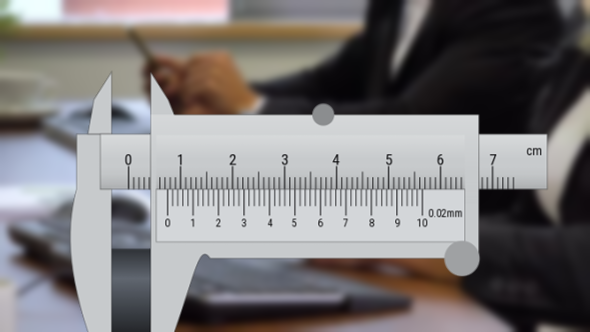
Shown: 7.5
